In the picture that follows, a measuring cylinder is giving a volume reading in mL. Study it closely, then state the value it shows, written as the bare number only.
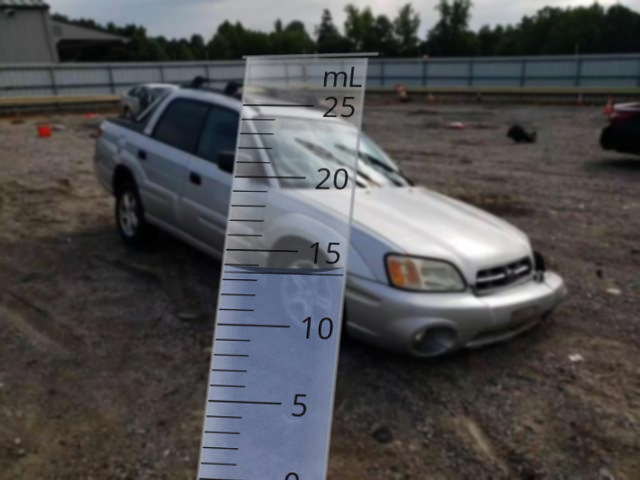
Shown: 13.5
